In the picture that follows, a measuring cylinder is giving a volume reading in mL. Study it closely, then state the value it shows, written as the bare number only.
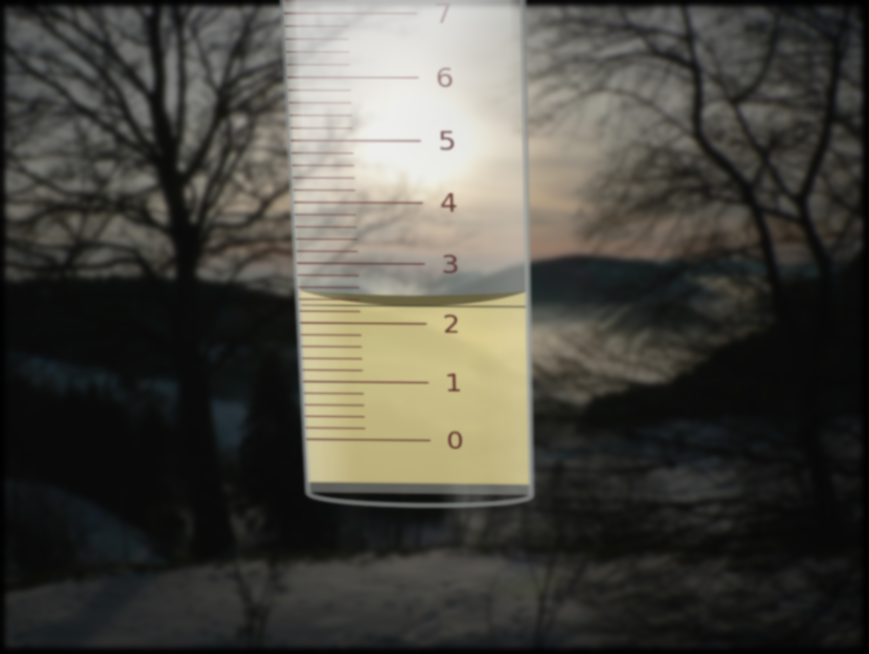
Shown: 2.3
